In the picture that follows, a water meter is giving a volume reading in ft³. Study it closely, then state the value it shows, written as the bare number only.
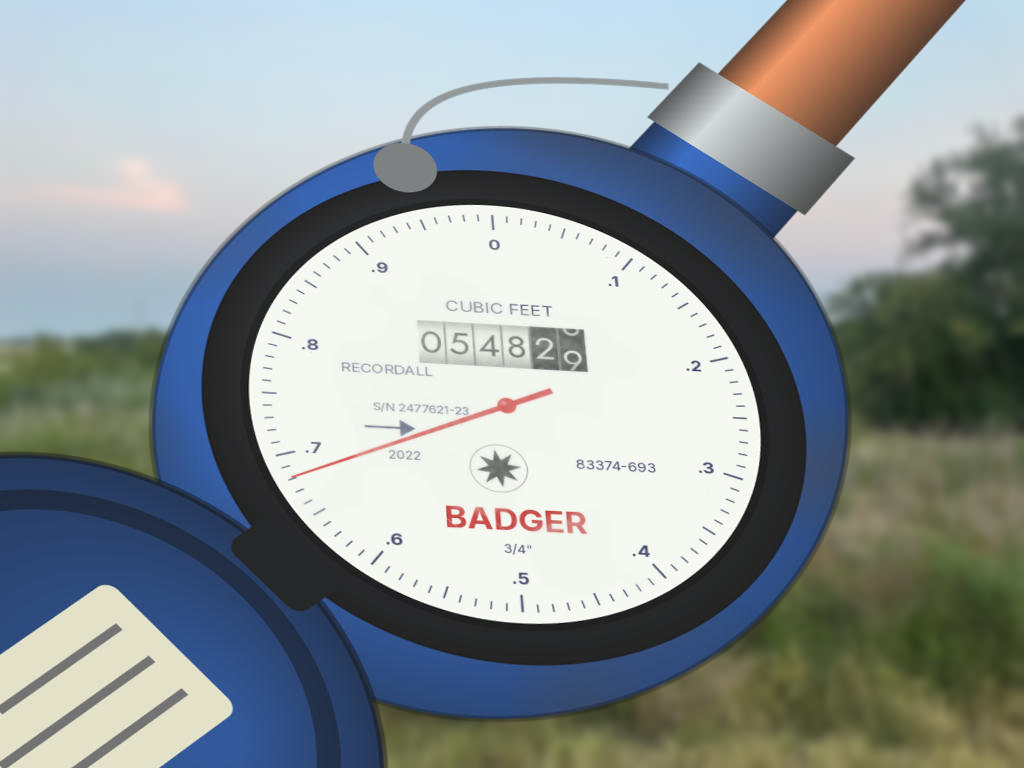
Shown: 54828.68
